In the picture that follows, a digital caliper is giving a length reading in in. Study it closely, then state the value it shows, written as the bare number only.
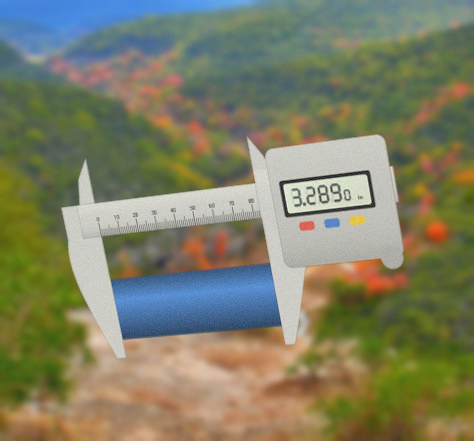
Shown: 3.2890
